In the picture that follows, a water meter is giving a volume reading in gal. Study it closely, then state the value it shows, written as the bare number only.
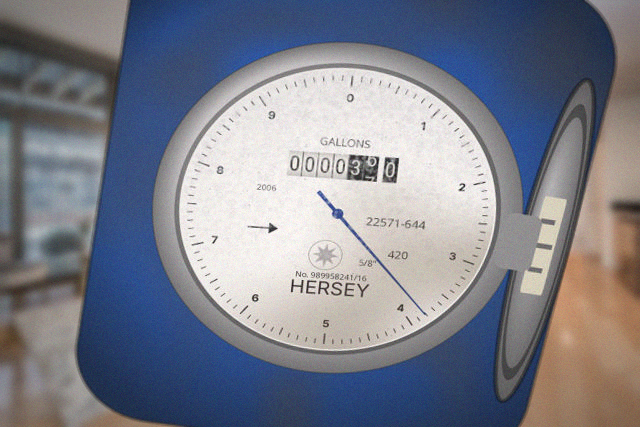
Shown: 363.8
